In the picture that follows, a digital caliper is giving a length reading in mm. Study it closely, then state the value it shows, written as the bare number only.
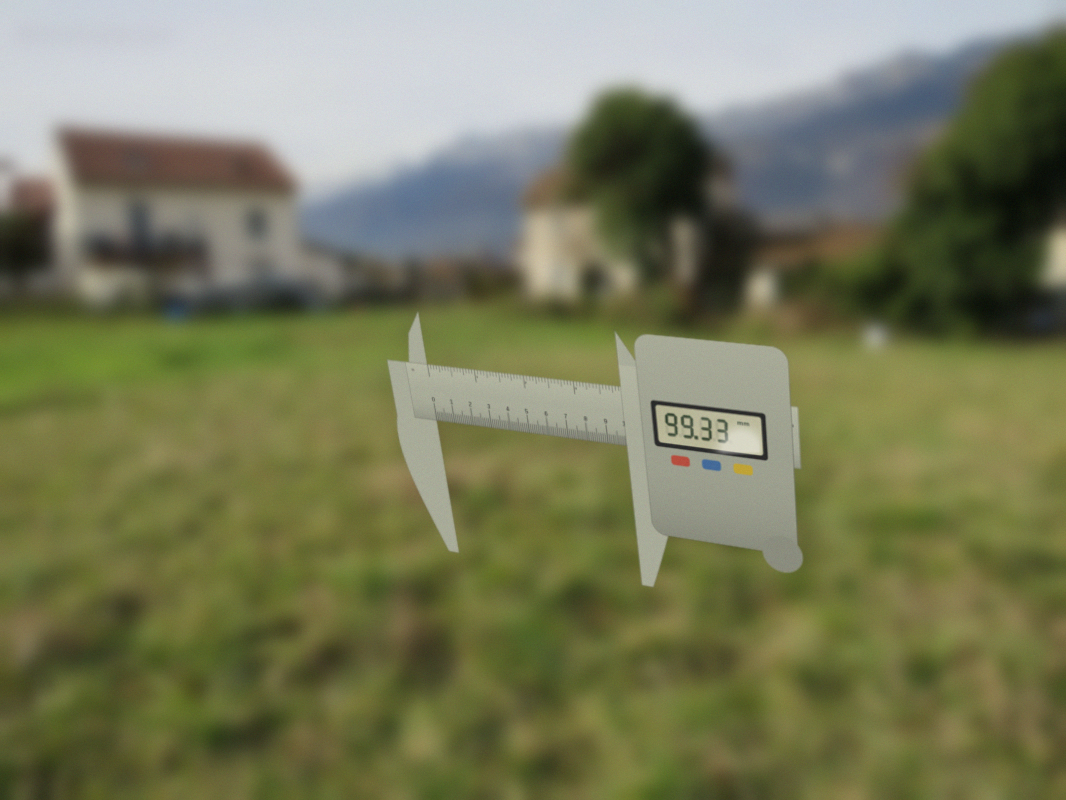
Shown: 99.33
